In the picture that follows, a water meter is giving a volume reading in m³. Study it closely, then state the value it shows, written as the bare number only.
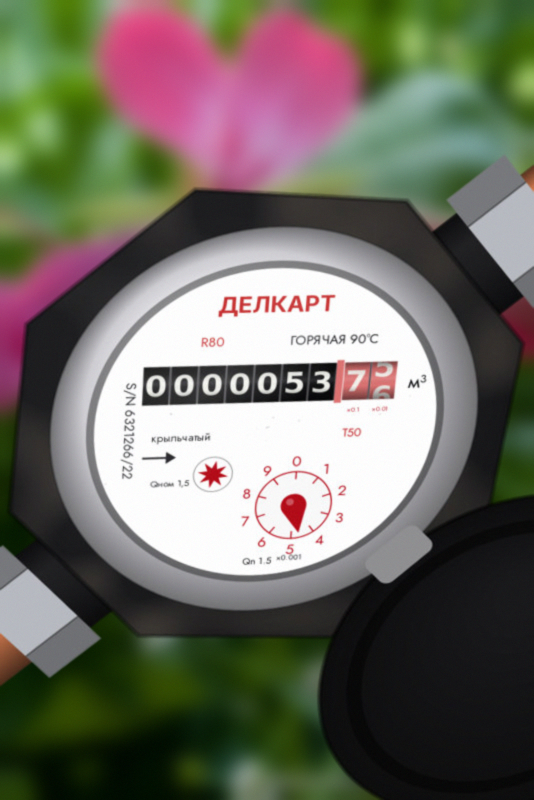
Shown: 53.754
